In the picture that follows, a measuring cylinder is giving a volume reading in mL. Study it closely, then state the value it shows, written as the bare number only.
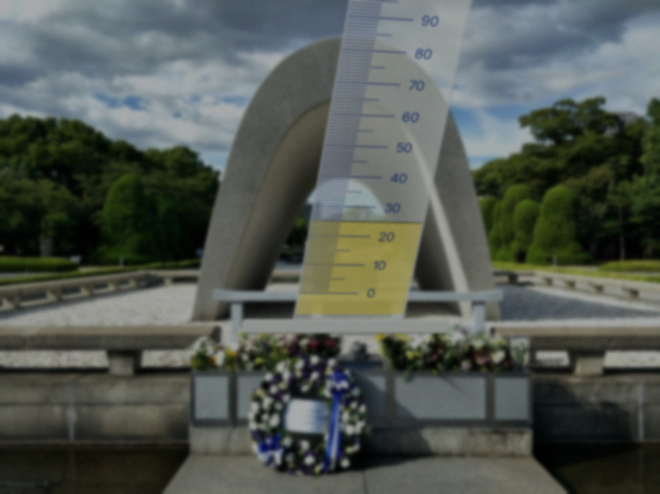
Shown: 25
